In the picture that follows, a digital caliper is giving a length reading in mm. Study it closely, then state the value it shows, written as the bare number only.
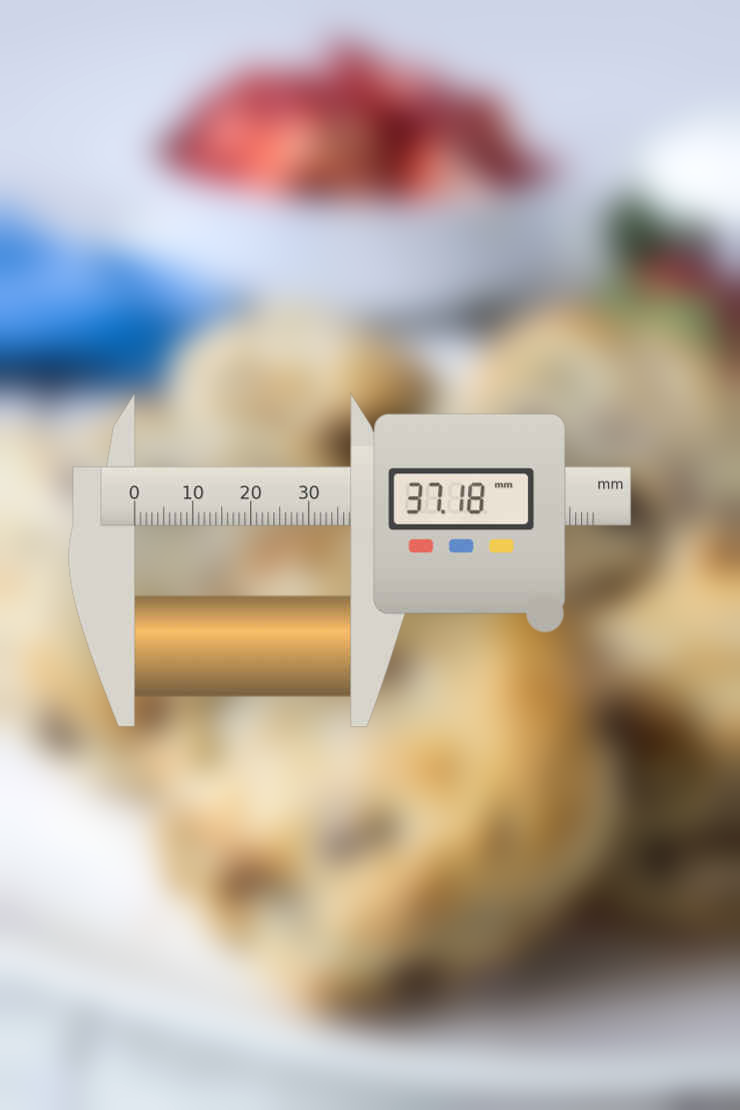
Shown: 37.18
